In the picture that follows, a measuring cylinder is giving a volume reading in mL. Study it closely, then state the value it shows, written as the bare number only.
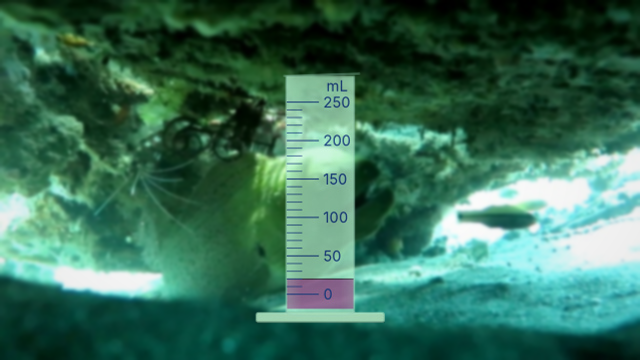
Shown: 20
